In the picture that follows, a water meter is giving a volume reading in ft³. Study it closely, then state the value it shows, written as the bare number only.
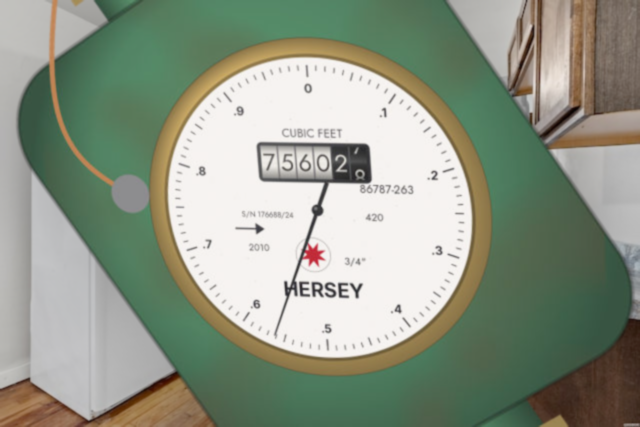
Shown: 756027.56
